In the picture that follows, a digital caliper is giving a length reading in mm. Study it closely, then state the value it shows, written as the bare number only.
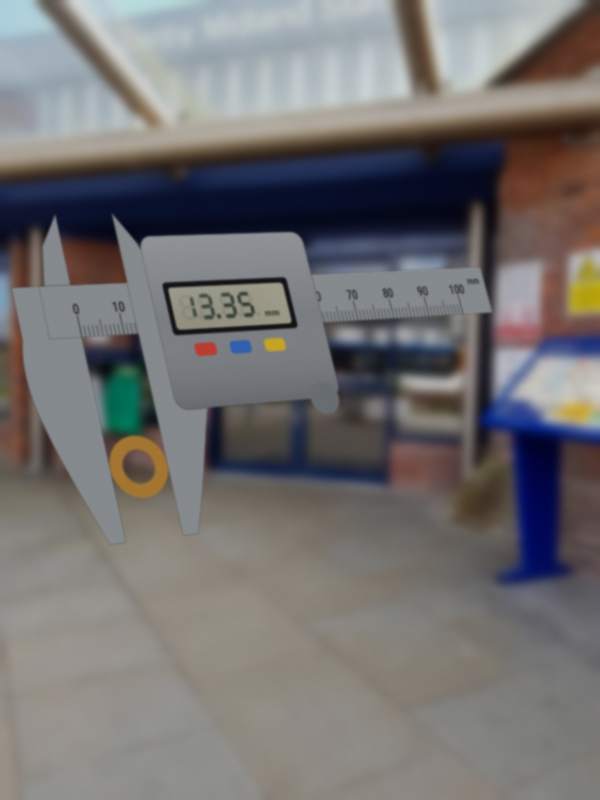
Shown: 13.35
